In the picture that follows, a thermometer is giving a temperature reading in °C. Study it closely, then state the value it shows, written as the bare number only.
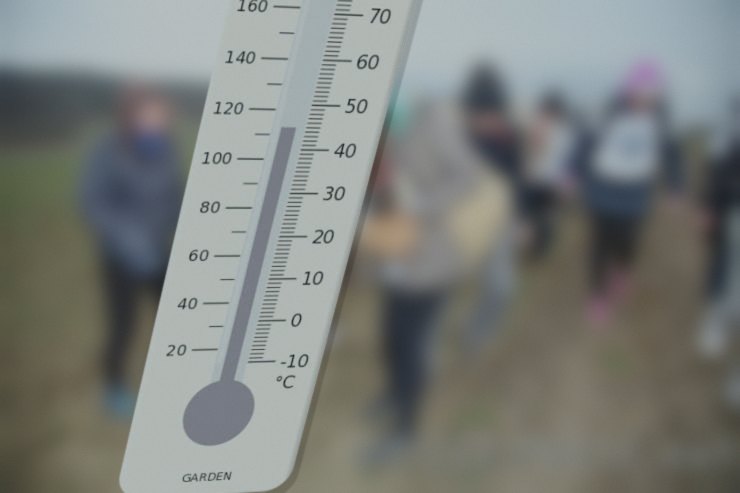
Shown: 45
